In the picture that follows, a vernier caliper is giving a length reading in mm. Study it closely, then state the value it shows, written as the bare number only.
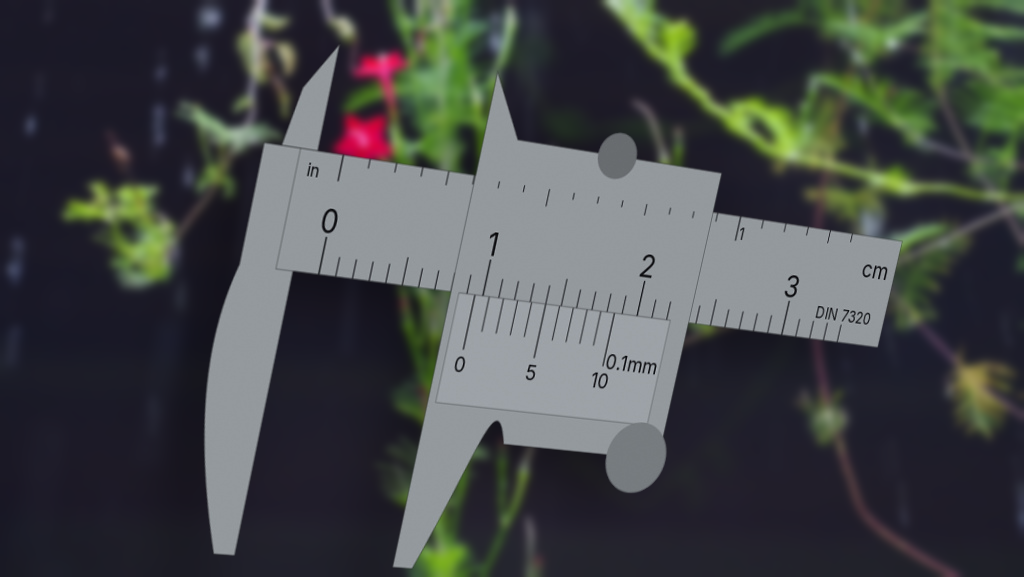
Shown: 9.5
